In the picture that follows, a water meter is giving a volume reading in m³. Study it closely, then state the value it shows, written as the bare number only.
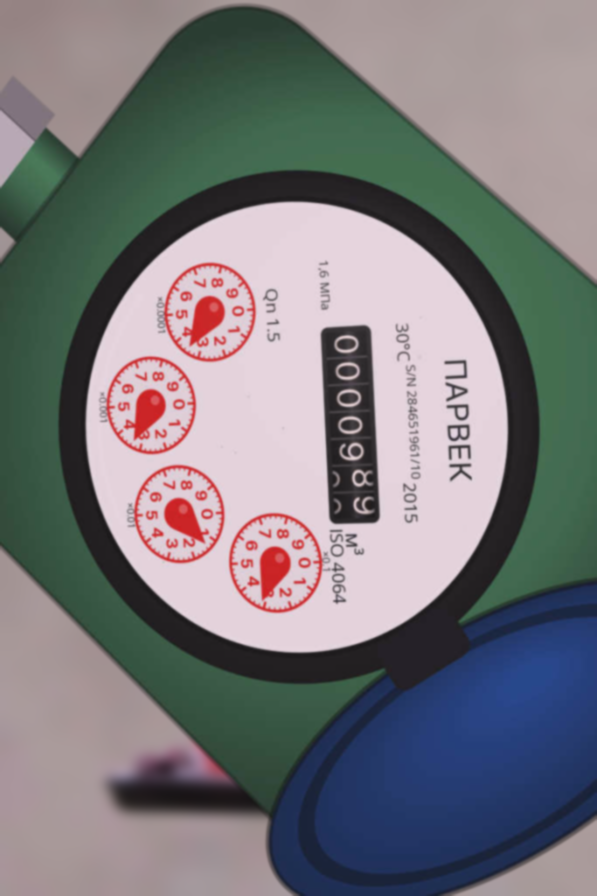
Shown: 989.3133
